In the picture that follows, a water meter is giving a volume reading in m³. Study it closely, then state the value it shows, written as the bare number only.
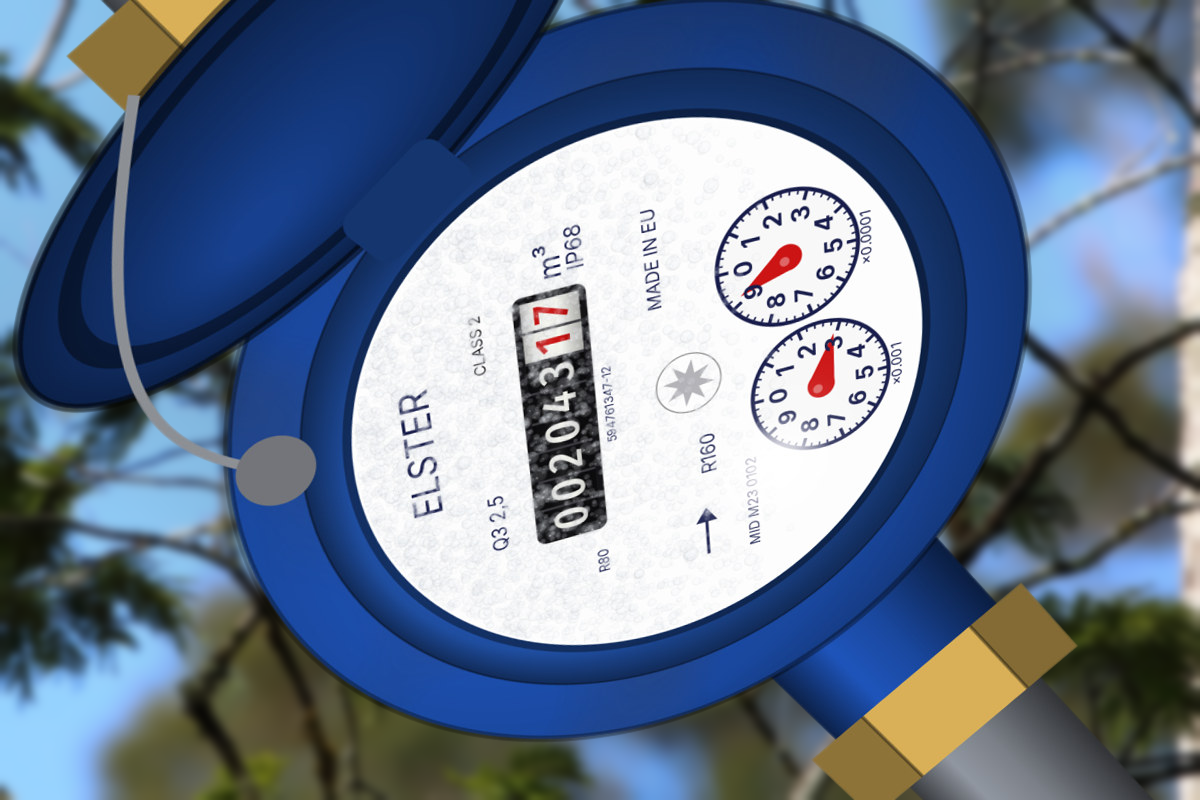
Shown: 2043.1729
